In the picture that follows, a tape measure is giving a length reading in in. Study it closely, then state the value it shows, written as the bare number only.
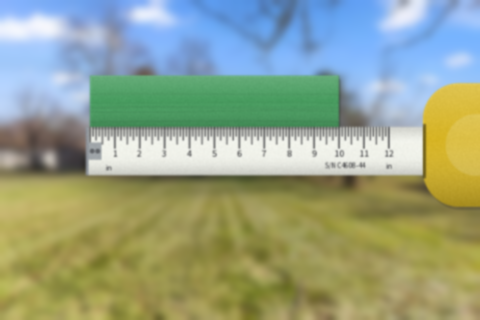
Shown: 10
